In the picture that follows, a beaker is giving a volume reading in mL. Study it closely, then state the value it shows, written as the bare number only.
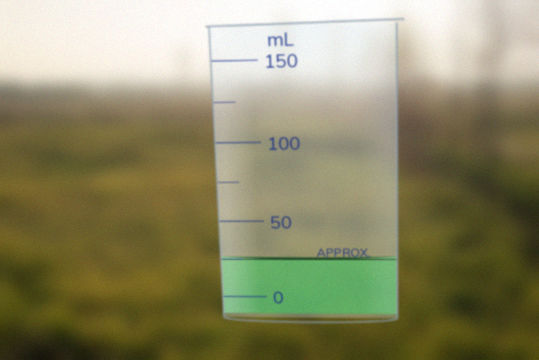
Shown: 25
